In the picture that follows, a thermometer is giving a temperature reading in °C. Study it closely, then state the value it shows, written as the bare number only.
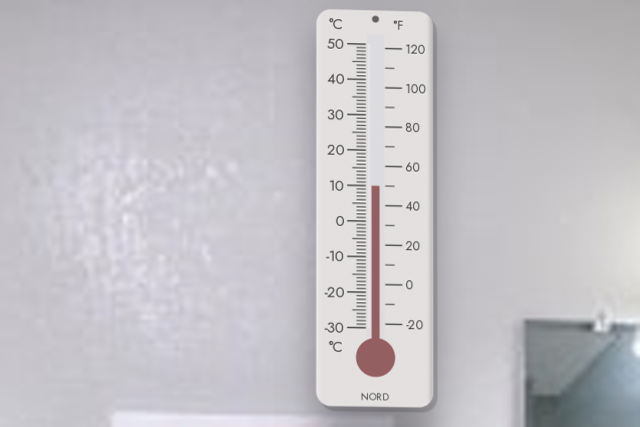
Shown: 10
